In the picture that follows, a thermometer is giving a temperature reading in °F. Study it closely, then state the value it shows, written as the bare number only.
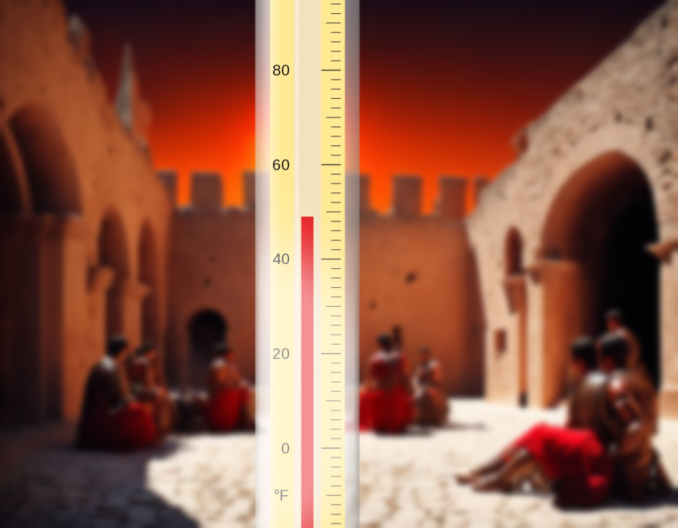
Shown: 49
